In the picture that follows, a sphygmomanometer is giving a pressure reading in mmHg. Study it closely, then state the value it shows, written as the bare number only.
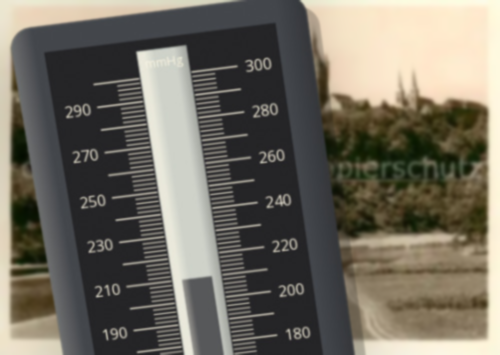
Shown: 210
